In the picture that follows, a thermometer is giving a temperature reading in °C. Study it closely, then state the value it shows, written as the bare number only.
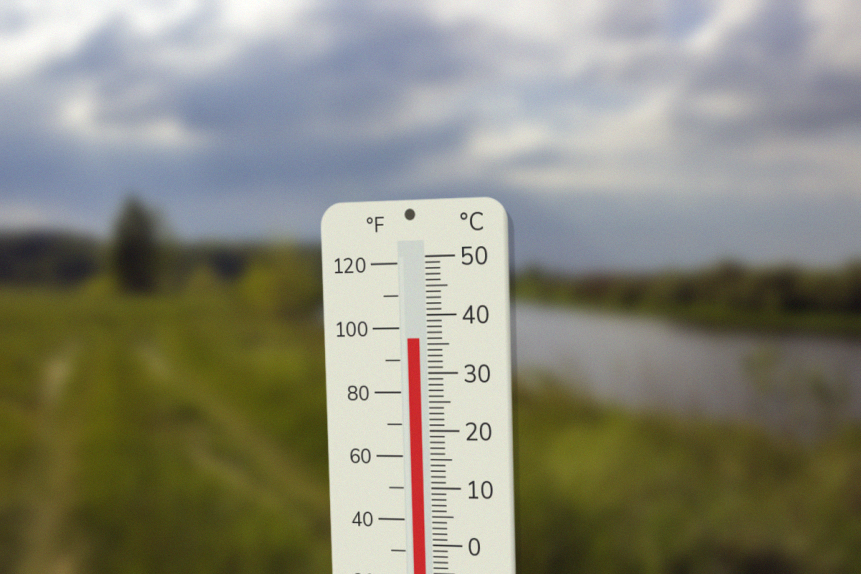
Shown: 36
